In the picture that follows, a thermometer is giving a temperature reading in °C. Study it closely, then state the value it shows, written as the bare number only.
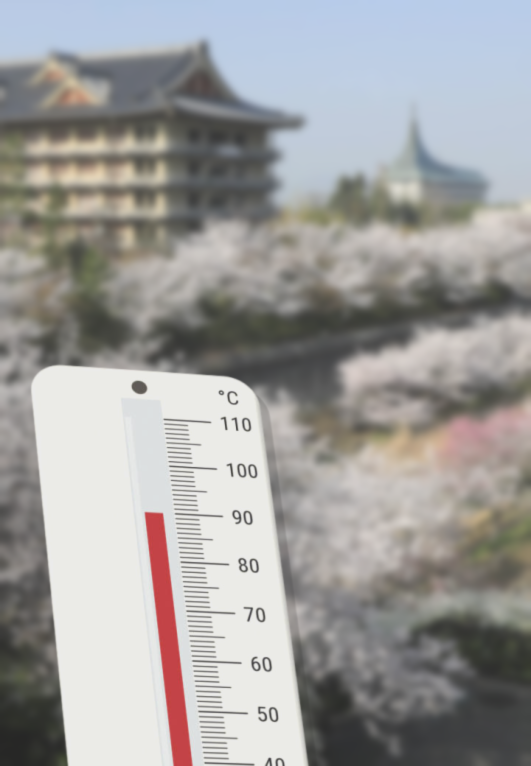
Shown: 90
